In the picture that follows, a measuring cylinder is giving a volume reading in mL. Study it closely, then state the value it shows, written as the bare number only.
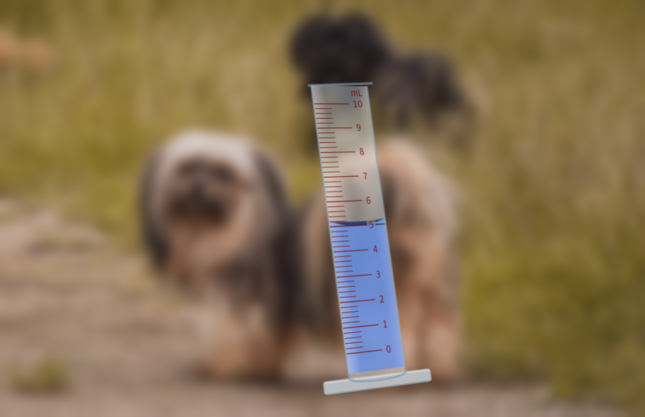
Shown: 5
